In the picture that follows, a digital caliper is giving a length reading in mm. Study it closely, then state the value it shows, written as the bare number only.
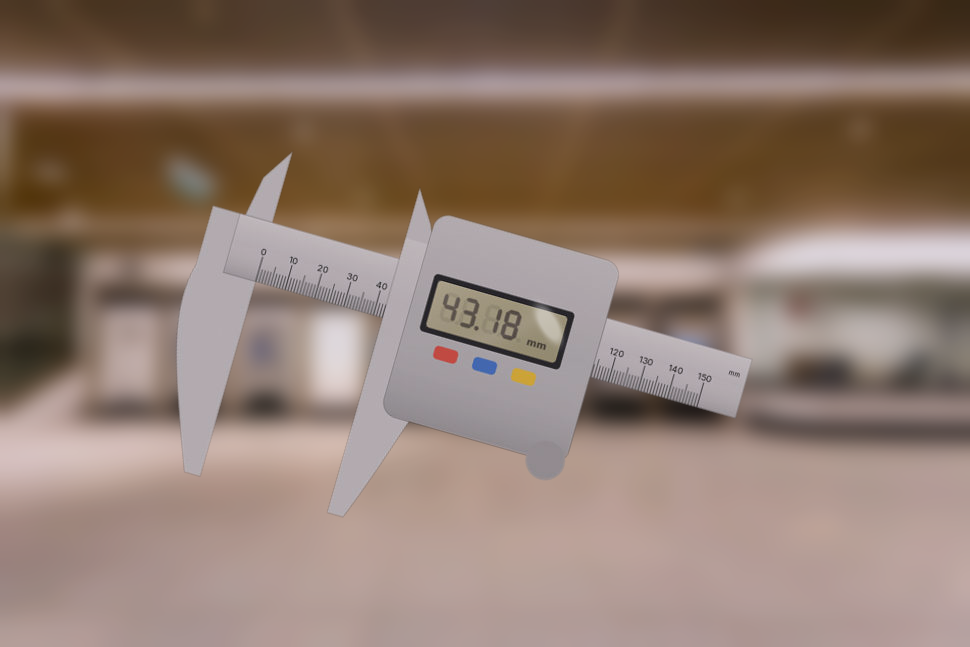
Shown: 43.18
